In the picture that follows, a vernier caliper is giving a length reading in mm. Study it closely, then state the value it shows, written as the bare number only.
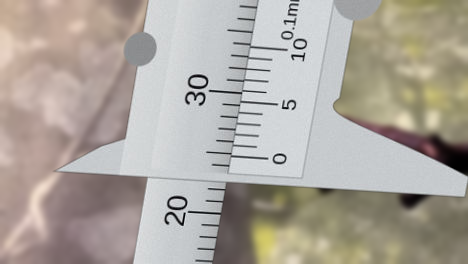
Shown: 24.8
